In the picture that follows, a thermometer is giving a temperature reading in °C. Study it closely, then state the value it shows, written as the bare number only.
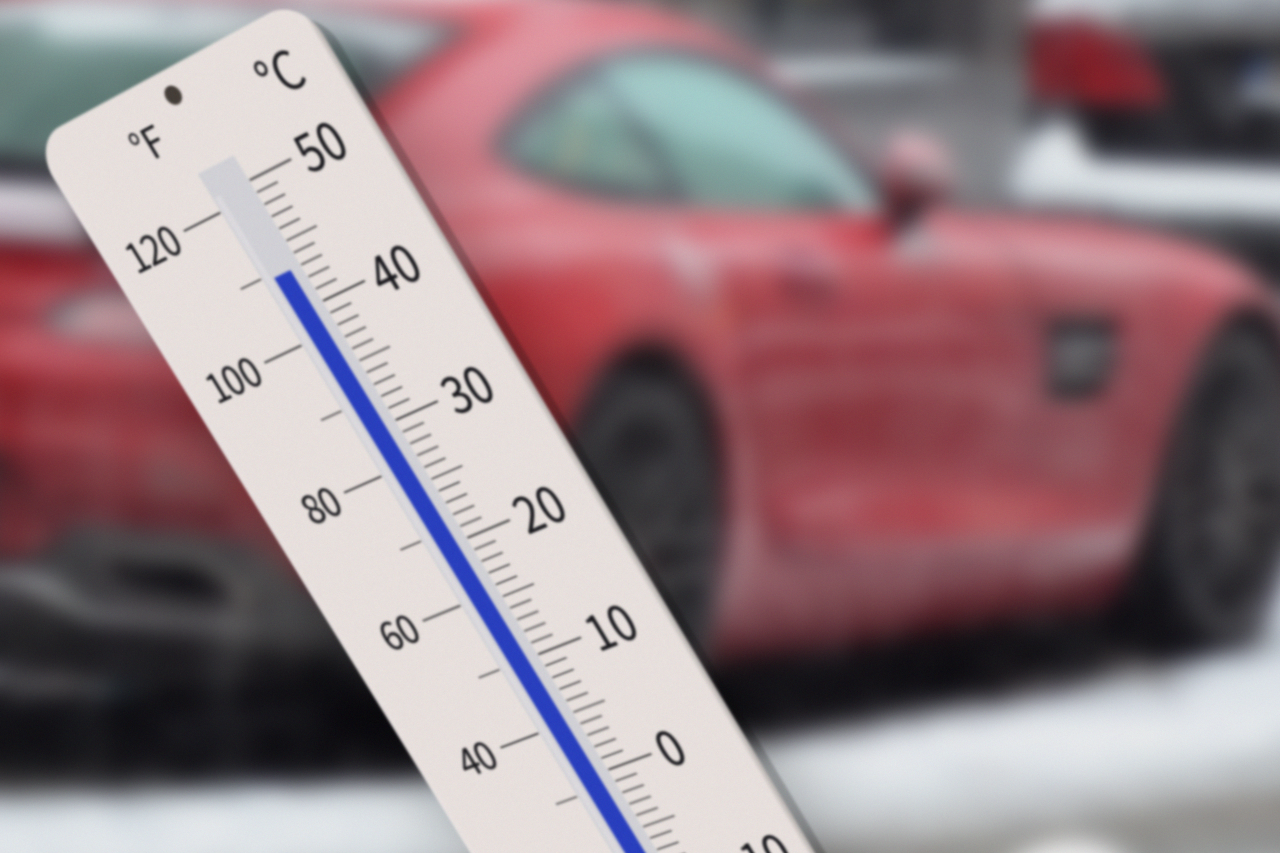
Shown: 43
